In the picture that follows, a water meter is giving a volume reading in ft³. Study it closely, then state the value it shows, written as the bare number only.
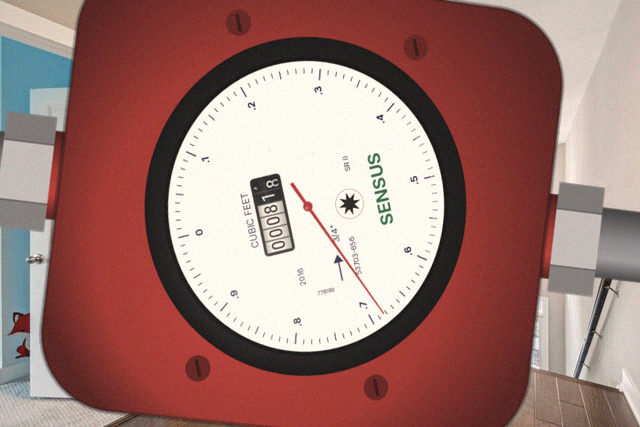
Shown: 817.68
